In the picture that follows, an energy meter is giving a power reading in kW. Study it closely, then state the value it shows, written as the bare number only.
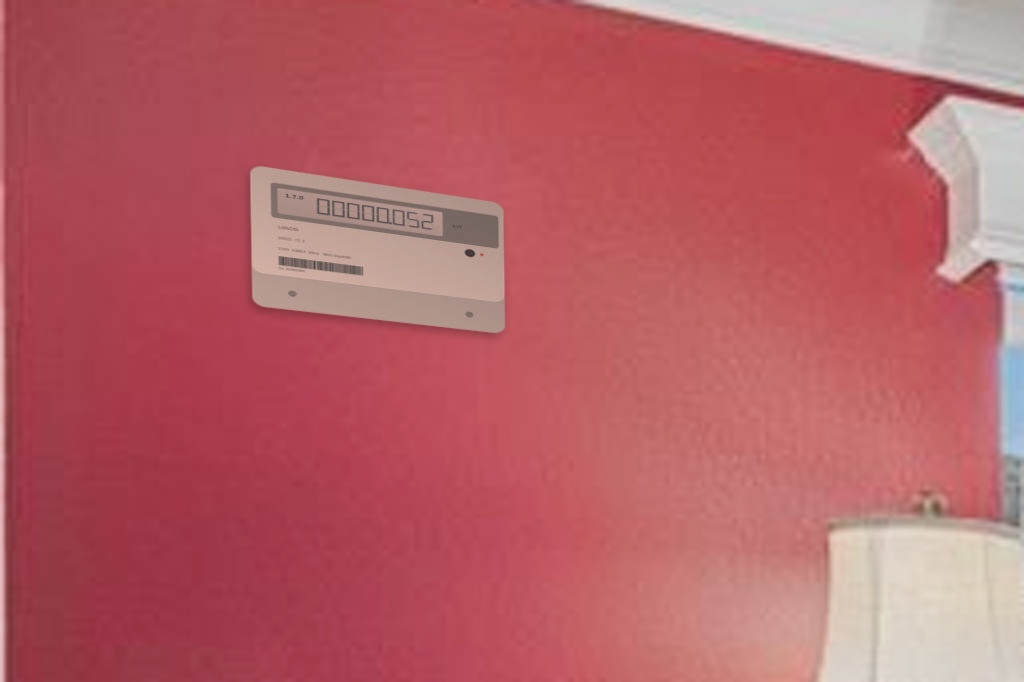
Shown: 0.052
